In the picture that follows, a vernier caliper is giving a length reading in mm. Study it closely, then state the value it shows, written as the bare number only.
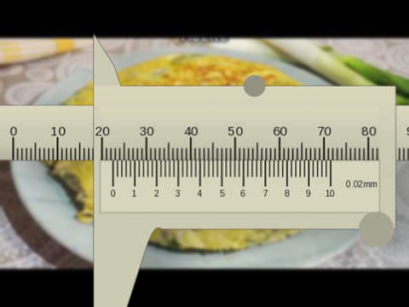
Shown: 22.5
